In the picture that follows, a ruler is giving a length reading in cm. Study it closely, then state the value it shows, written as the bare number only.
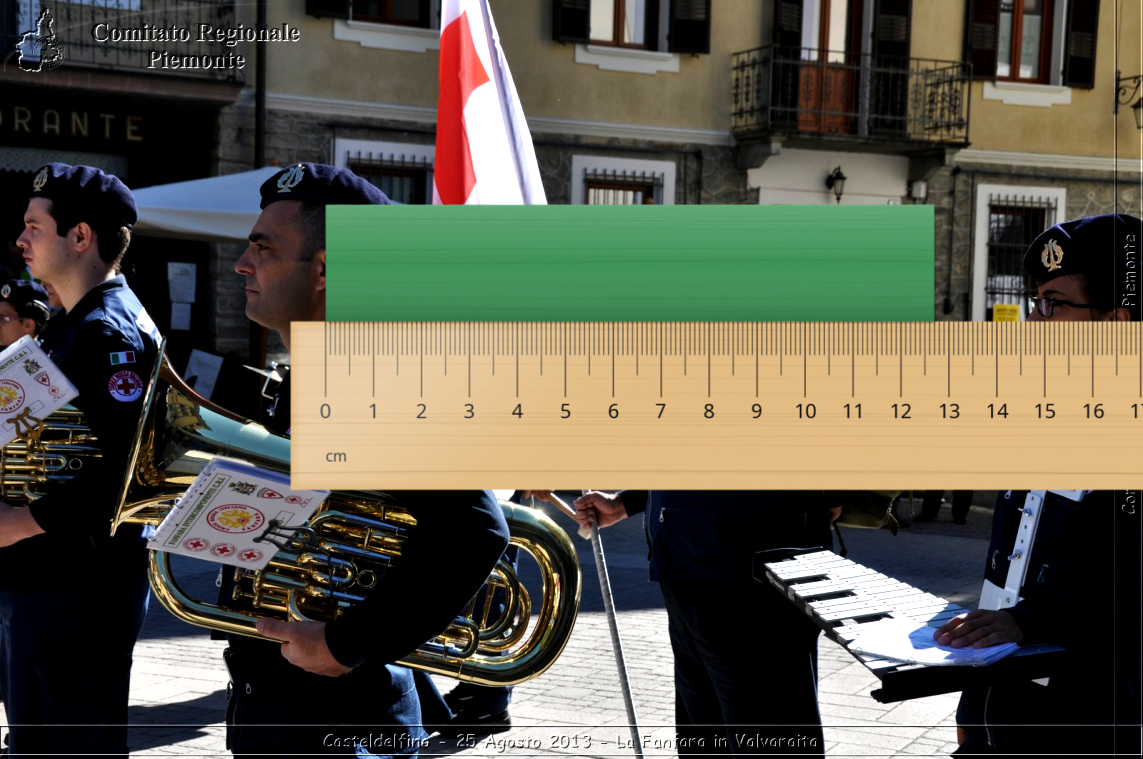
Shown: 12.7
